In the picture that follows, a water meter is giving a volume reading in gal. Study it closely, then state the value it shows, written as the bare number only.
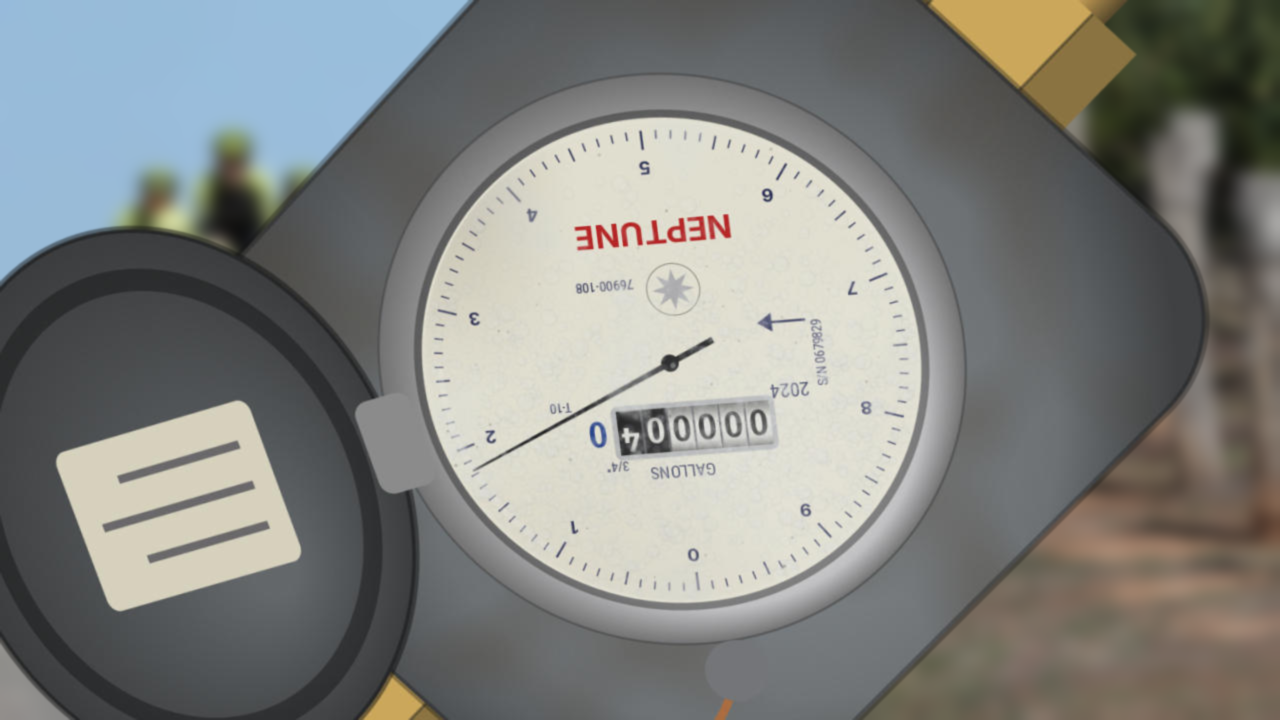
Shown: 41.8
